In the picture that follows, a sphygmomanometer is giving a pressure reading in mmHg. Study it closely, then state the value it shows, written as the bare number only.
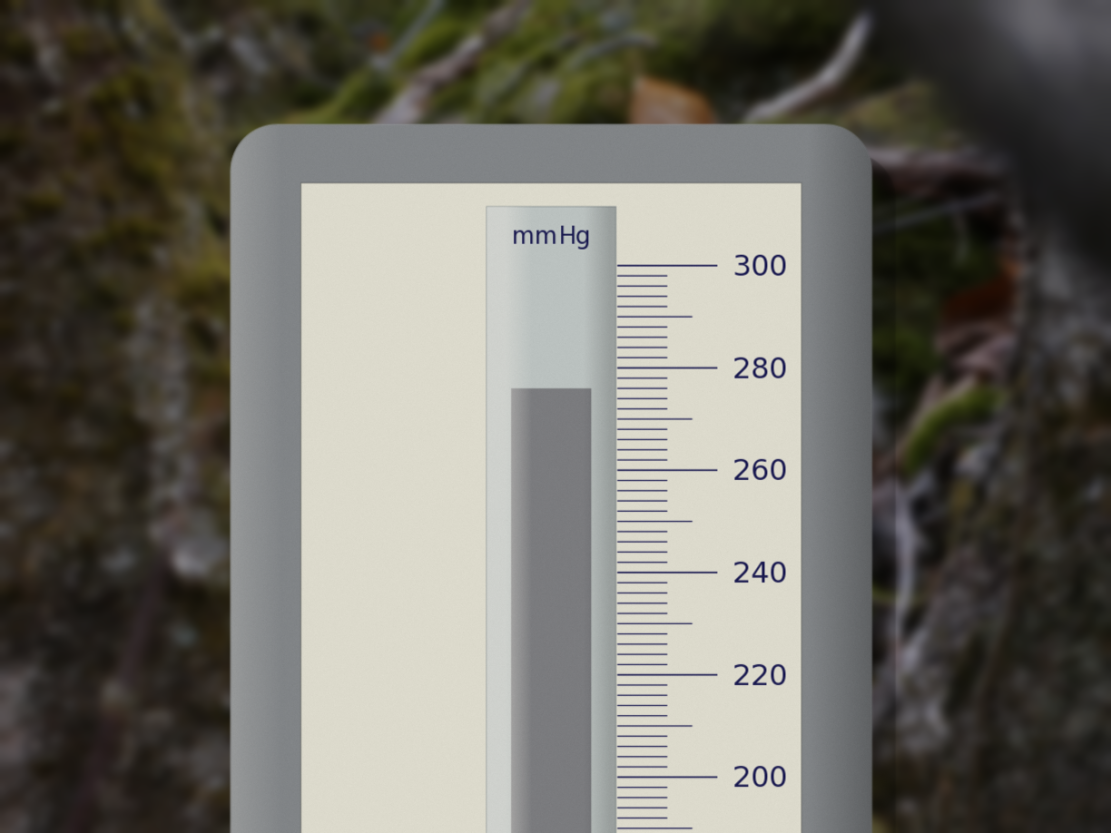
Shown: 276
